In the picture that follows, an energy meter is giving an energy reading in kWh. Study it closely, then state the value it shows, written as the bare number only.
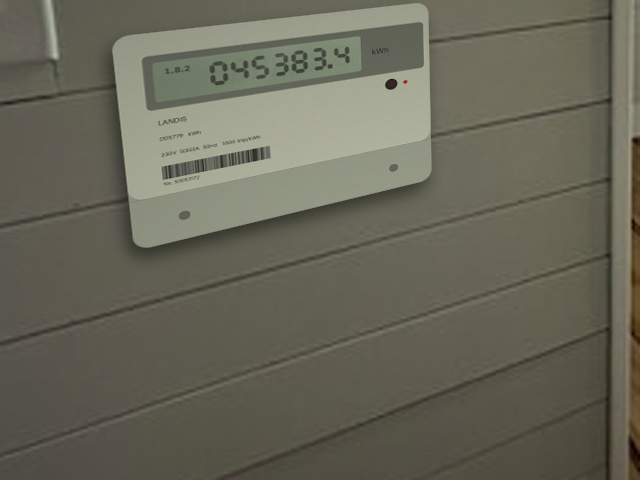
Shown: 45383.4
